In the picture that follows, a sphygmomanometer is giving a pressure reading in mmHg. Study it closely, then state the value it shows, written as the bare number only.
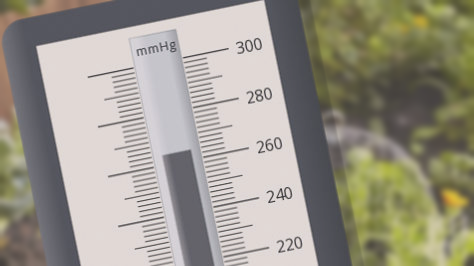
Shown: 264
